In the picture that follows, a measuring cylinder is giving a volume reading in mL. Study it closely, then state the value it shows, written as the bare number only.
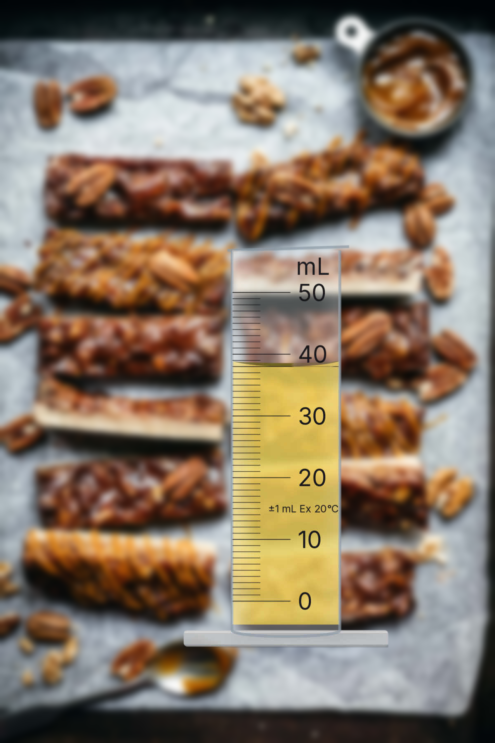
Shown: 38
